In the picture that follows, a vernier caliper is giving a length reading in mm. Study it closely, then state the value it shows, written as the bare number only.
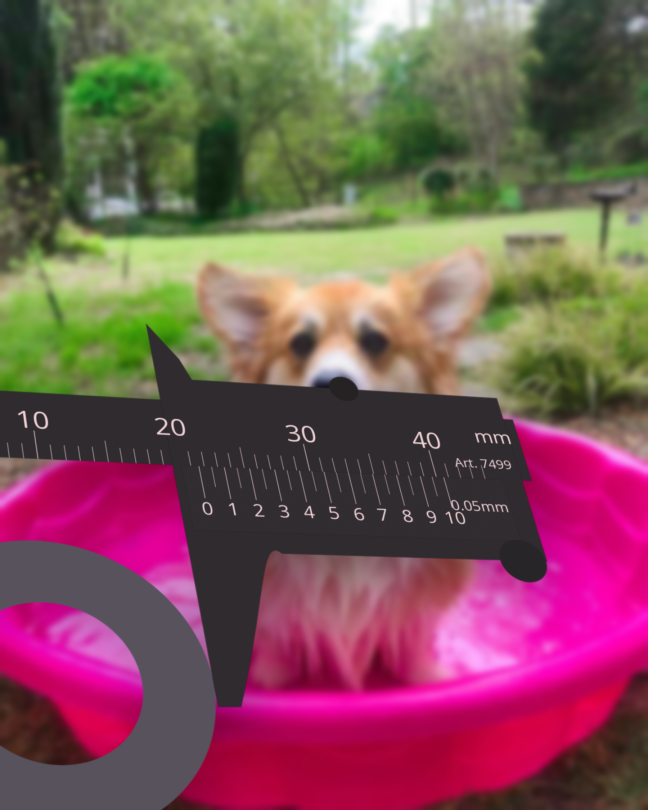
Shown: 21.6
